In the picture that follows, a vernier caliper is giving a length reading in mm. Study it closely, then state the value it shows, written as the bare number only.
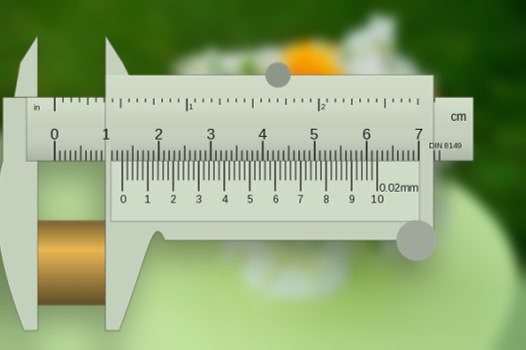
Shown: 13.0
